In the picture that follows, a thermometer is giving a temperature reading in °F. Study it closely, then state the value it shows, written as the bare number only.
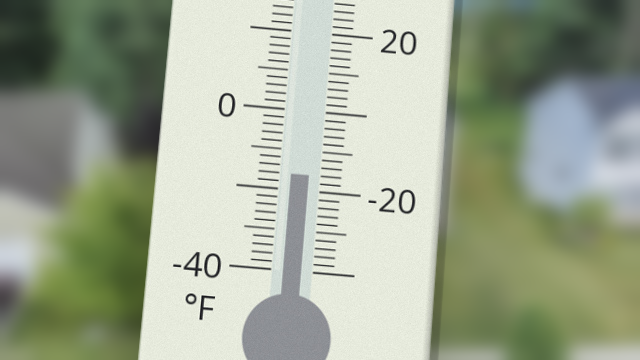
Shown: -16
